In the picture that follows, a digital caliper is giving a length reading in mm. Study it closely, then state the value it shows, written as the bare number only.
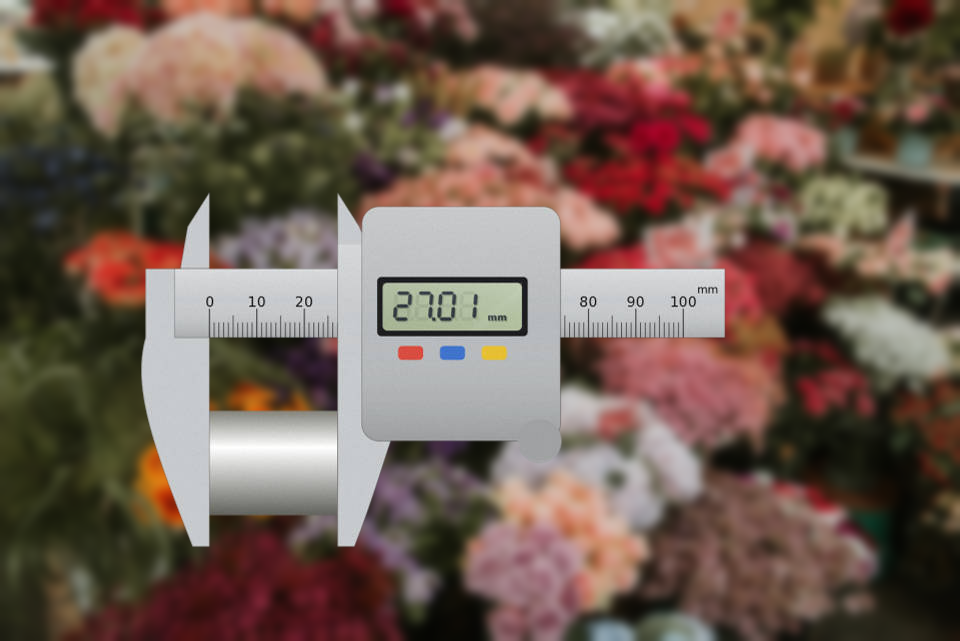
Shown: 27.01
